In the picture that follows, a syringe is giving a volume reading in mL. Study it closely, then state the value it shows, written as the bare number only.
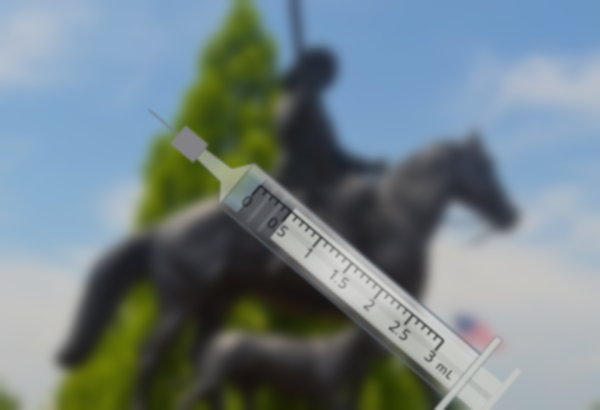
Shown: 0
